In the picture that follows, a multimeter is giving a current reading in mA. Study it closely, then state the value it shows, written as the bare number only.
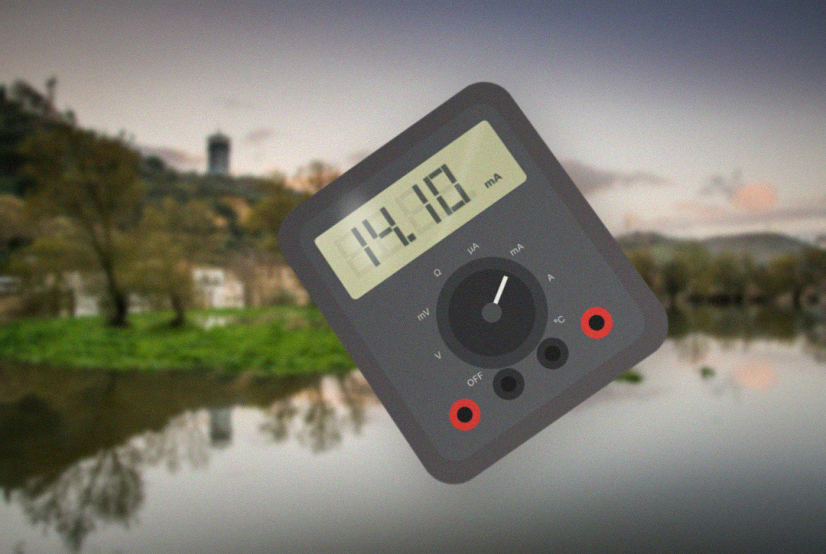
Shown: 14.10
